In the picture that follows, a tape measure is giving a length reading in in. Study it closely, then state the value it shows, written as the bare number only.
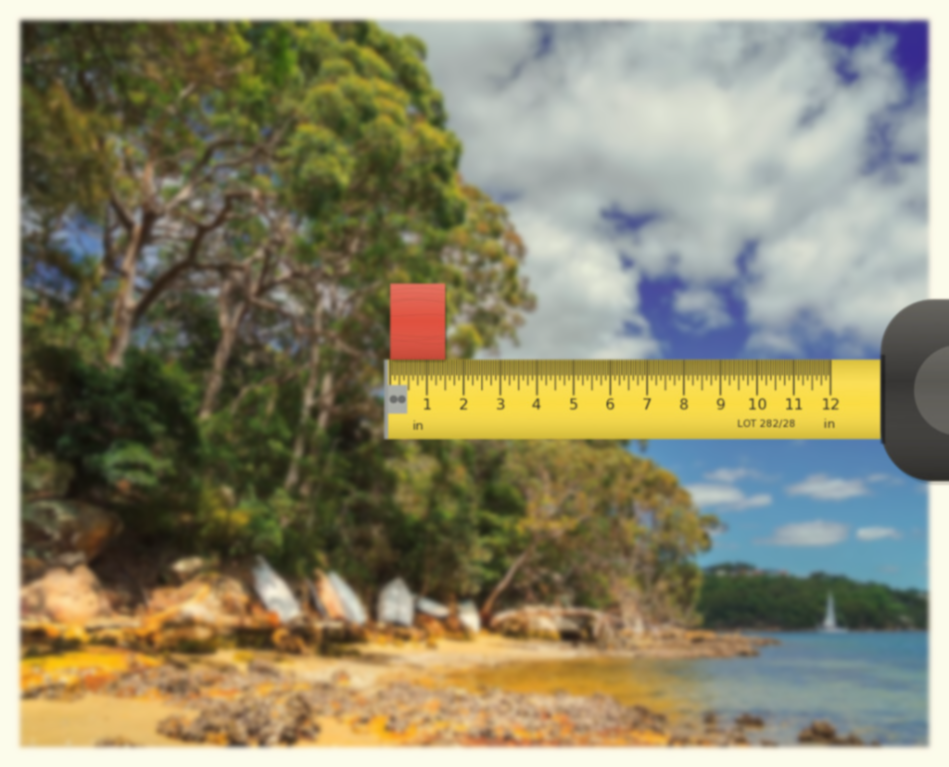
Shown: 1.5
